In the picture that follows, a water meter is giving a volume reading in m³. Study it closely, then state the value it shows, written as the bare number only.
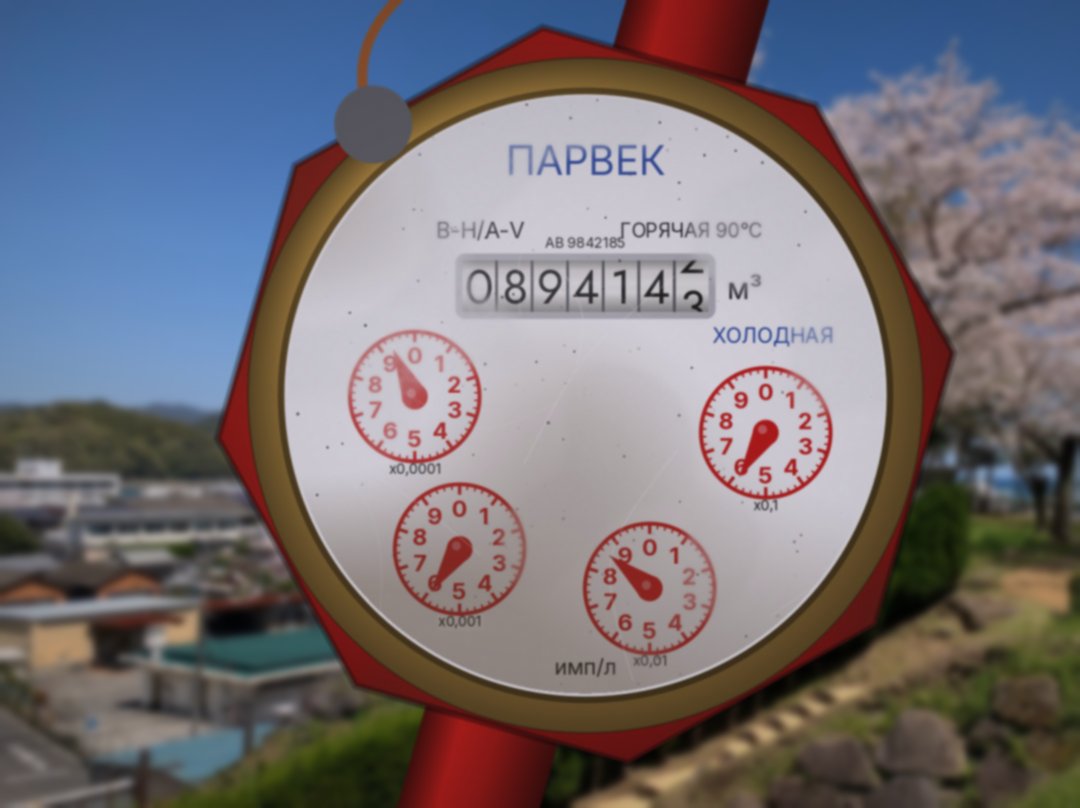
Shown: 894142.5859
